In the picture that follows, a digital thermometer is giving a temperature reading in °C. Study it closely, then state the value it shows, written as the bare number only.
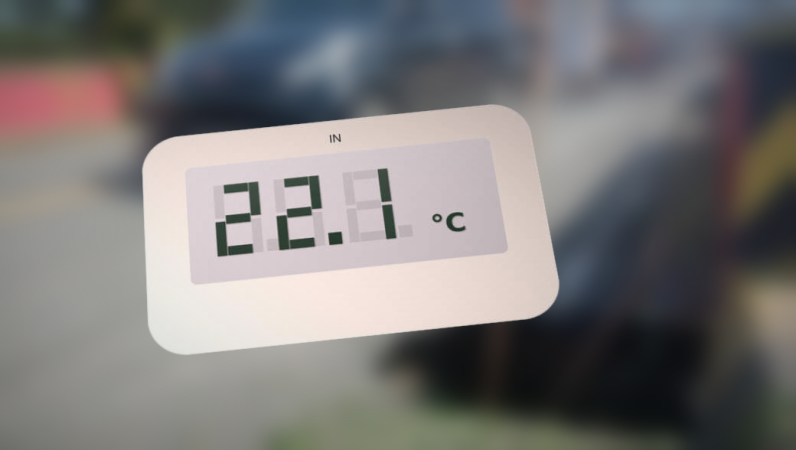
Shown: 22.1
